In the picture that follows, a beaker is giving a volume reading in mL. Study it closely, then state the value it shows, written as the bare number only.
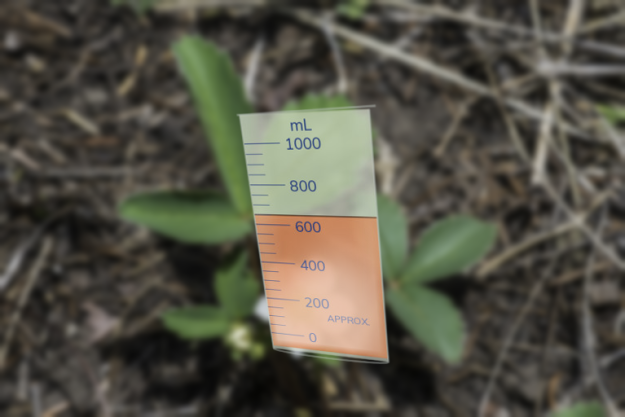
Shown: 650
